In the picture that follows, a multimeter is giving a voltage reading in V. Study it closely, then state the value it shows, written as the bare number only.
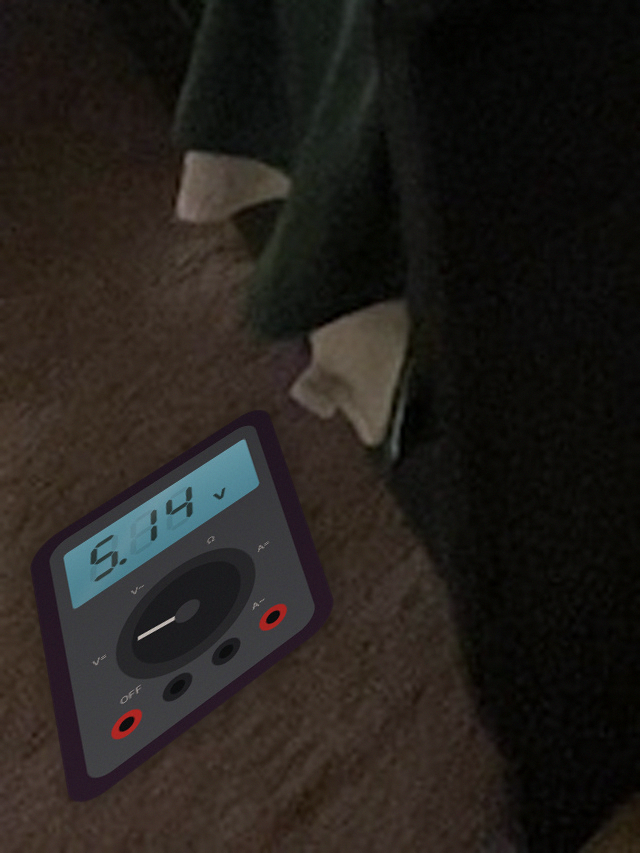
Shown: 5.14
